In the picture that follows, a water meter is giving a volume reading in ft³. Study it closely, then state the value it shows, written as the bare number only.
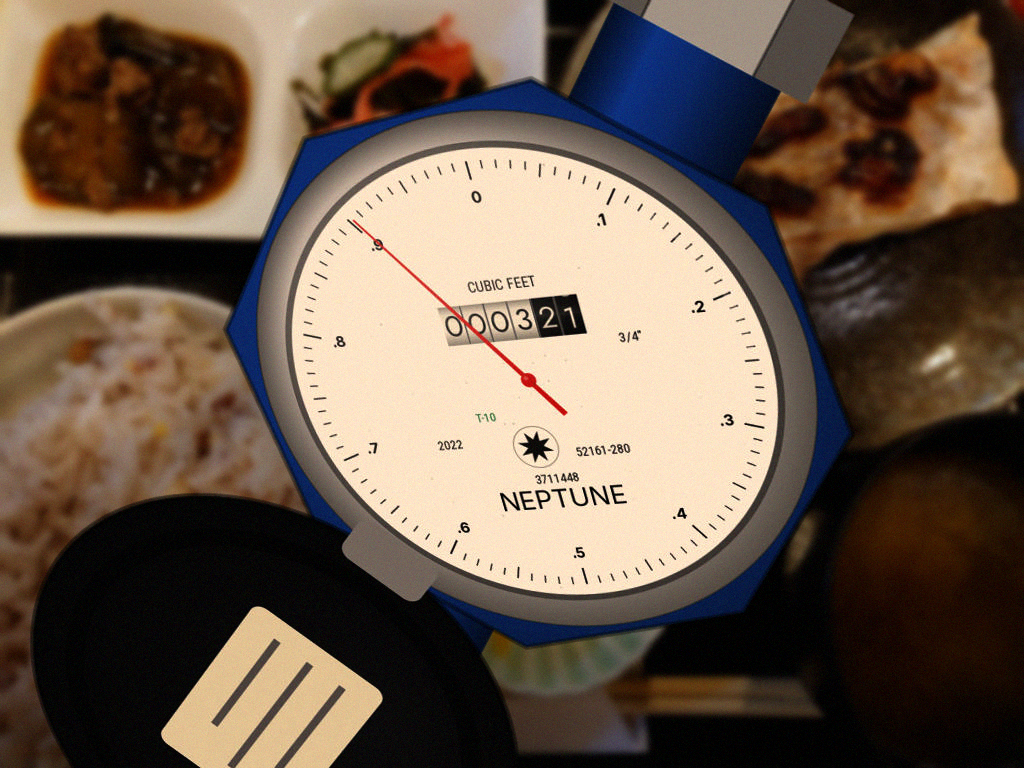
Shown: 320.90
